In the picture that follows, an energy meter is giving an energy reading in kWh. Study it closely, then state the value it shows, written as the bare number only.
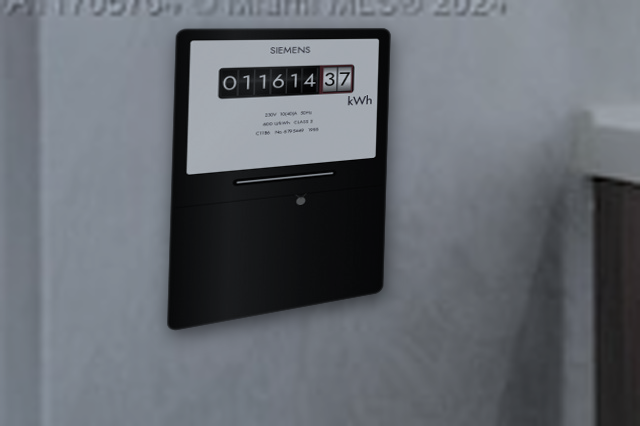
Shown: 11614.37
